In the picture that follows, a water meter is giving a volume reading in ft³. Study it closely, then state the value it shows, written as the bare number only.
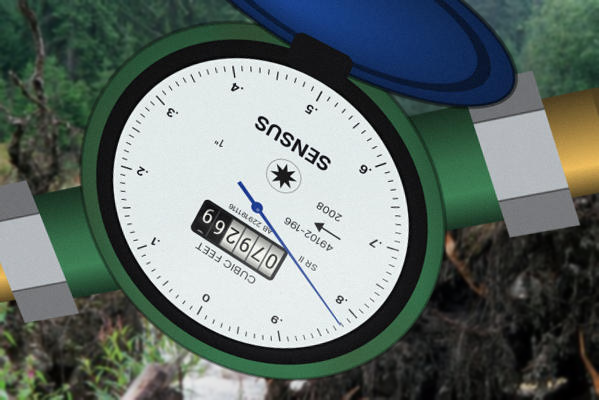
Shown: 79268.82
